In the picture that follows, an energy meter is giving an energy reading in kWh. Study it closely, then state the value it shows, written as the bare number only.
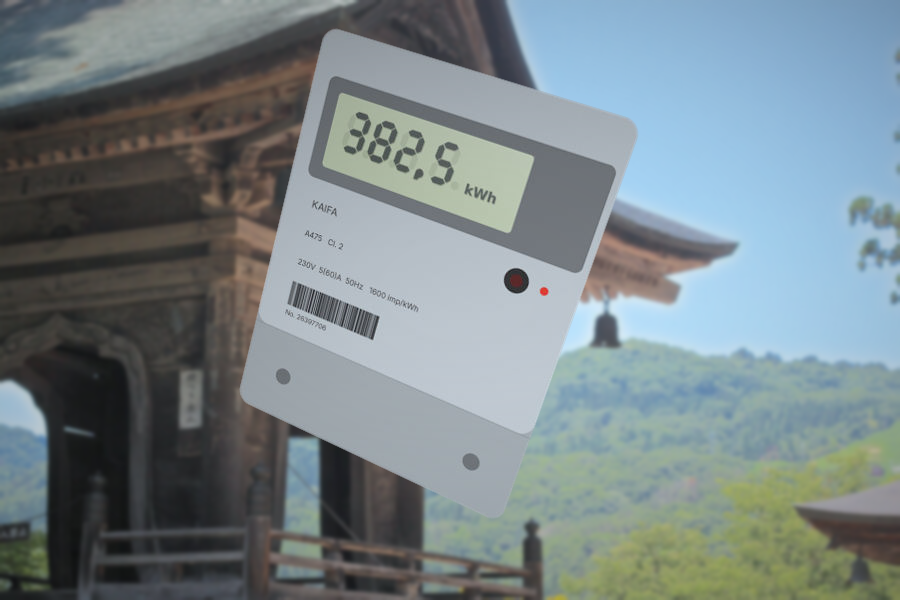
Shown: 382.5
